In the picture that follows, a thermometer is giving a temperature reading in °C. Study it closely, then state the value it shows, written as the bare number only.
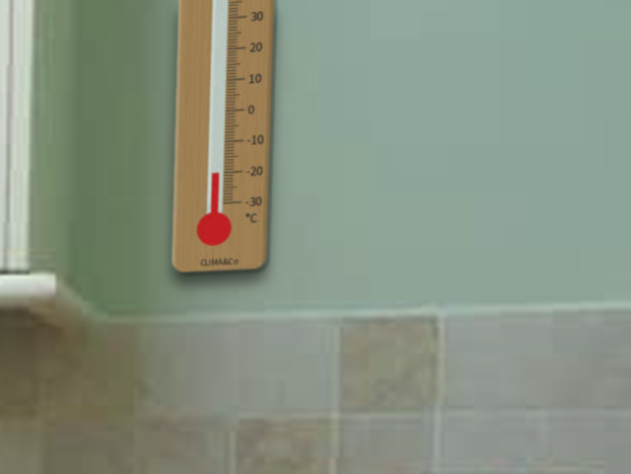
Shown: -20
